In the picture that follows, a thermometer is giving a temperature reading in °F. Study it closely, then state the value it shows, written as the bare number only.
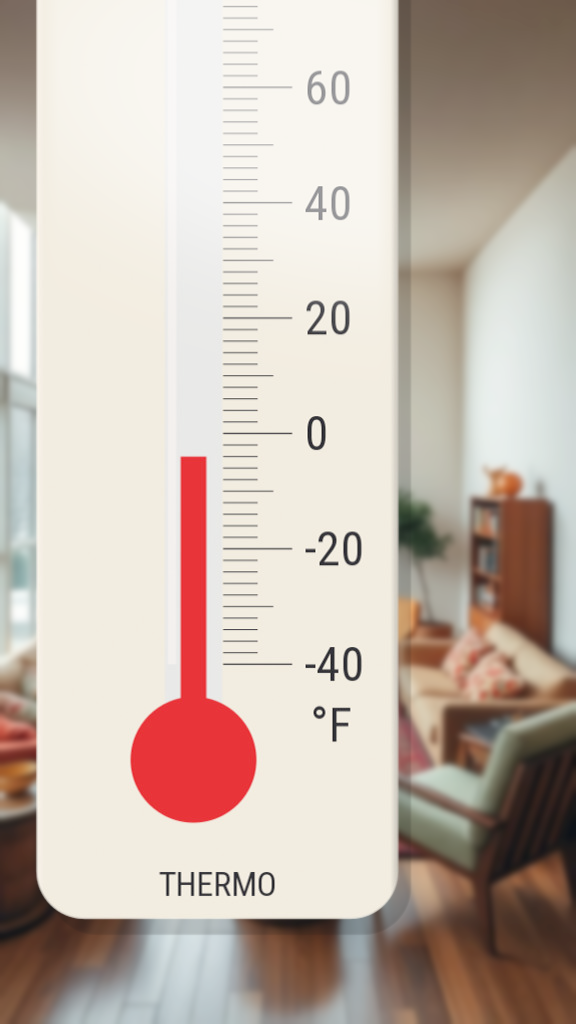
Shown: -4
